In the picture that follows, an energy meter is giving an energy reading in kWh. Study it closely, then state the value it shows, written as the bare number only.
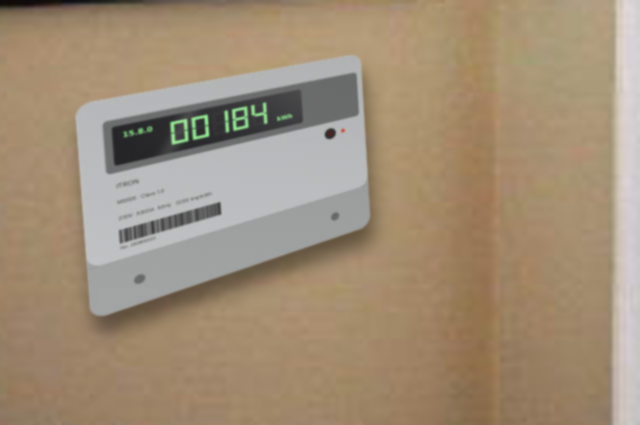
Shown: 184
